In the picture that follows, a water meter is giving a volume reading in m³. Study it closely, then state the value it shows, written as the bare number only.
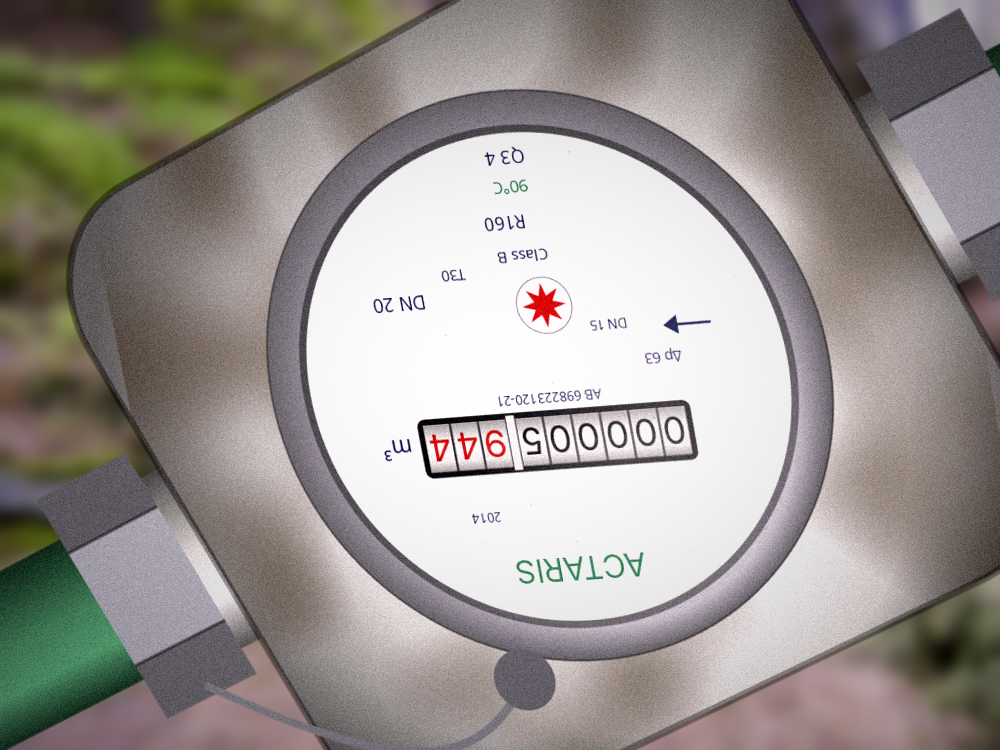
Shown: 5.944
